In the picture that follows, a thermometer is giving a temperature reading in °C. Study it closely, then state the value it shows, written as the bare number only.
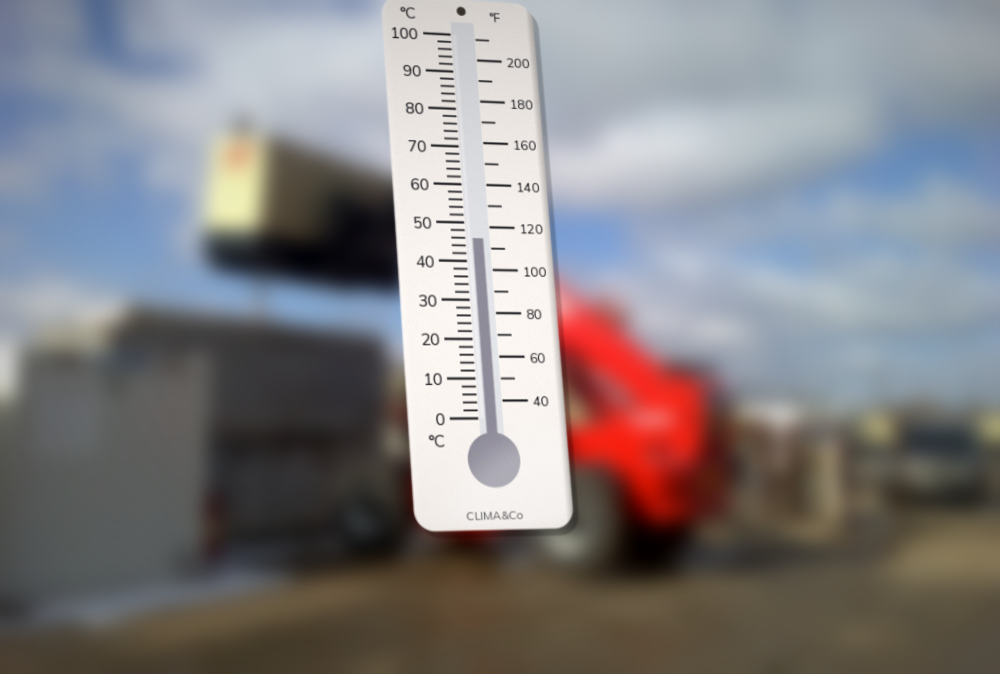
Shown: 46
